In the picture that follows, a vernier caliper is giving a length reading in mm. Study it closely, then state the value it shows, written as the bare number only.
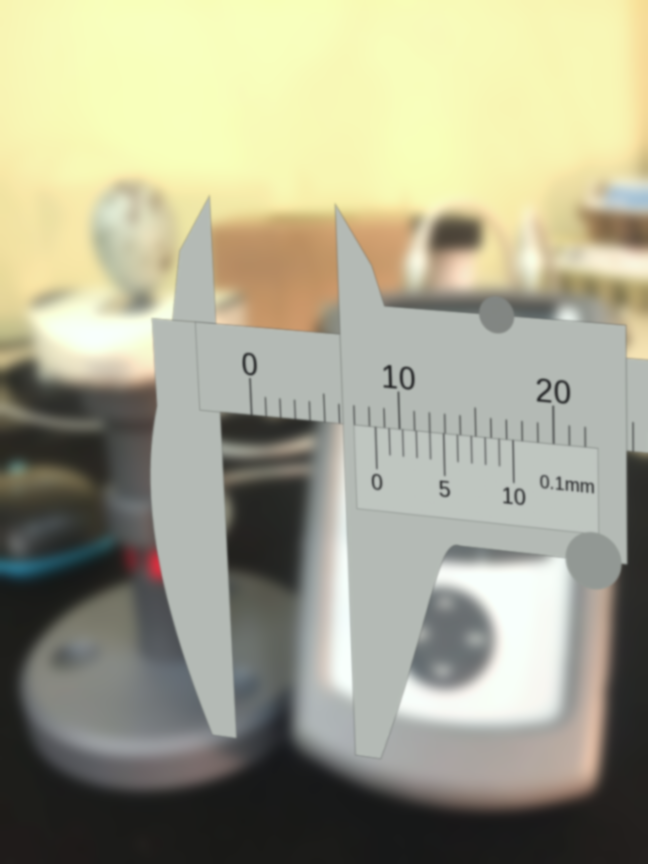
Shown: 8.4
